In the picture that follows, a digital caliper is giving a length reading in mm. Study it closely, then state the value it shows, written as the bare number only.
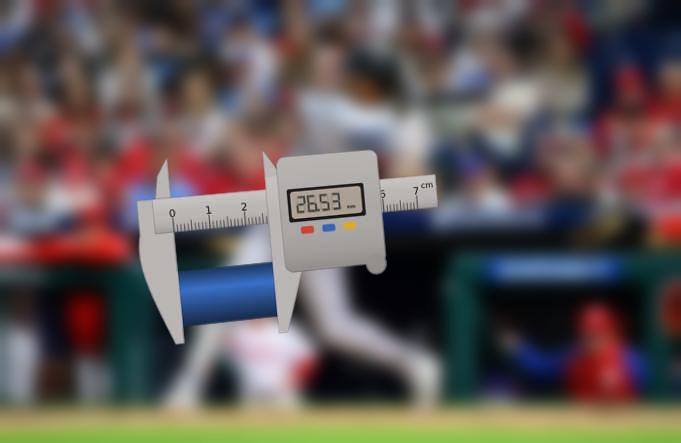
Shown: 26.53
